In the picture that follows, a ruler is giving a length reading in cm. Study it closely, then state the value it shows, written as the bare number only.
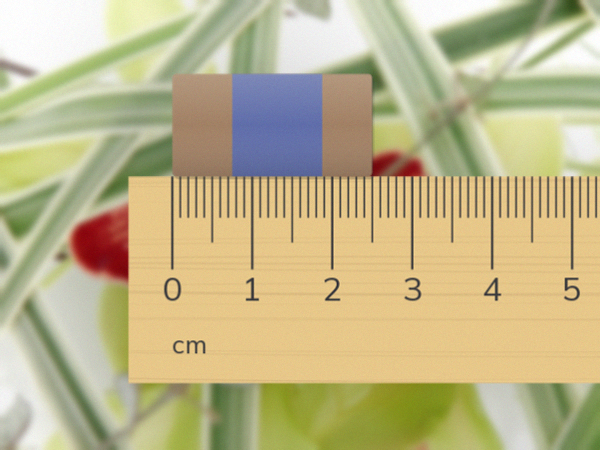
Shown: 2.5
